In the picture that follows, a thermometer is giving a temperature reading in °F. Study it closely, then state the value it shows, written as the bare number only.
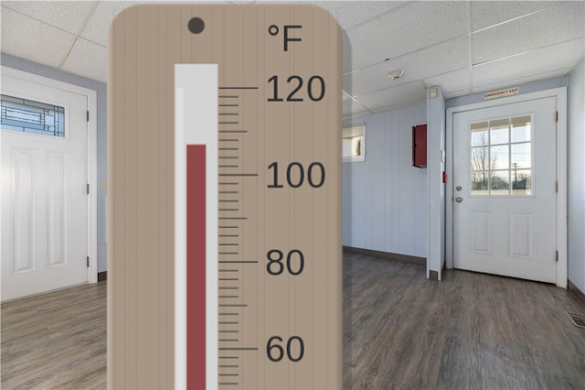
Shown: 107
